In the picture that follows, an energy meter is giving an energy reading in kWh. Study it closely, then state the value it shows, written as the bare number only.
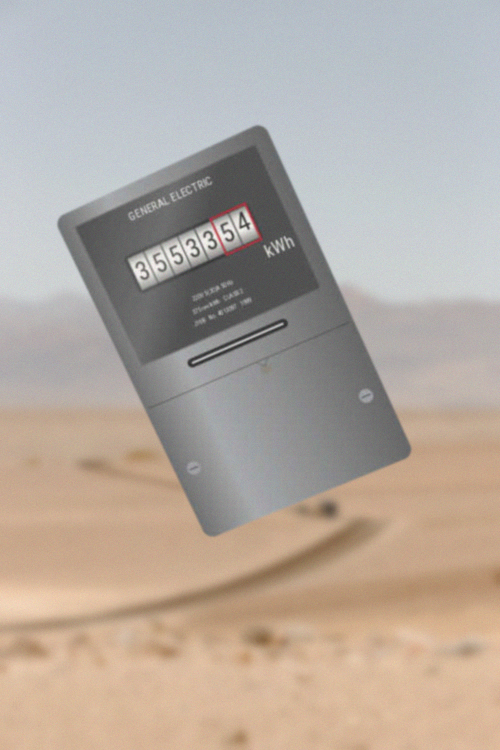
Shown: 35533.54
